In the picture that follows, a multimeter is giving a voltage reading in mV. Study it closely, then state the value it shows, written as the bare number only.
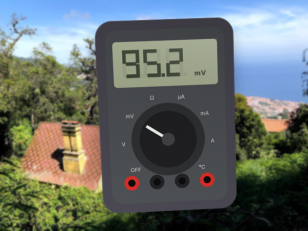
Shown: 95.2
